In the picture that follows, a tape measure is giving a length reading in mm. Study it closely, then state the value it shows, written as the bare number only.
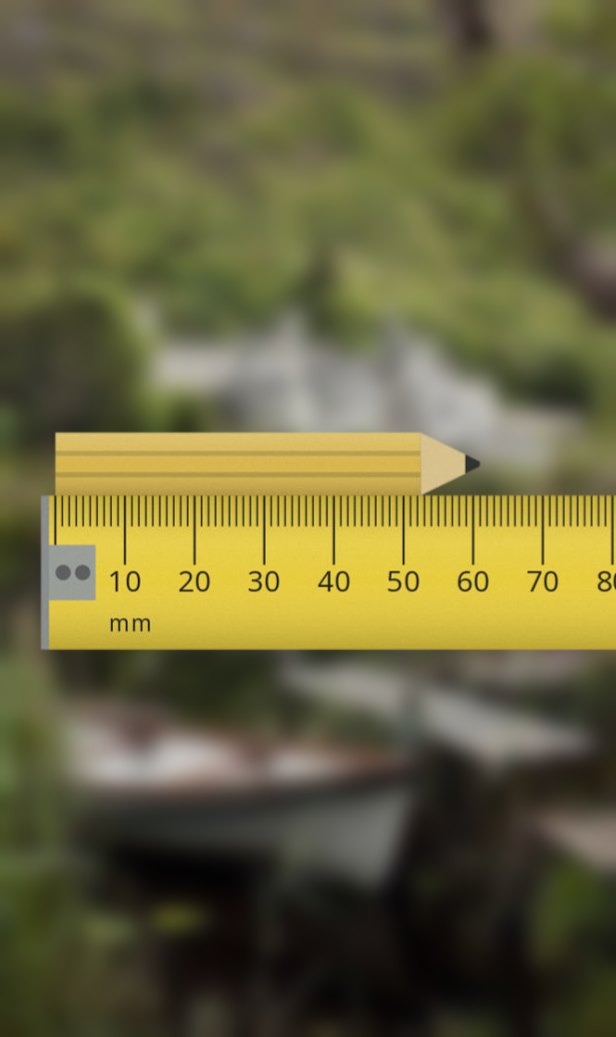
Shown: 61
